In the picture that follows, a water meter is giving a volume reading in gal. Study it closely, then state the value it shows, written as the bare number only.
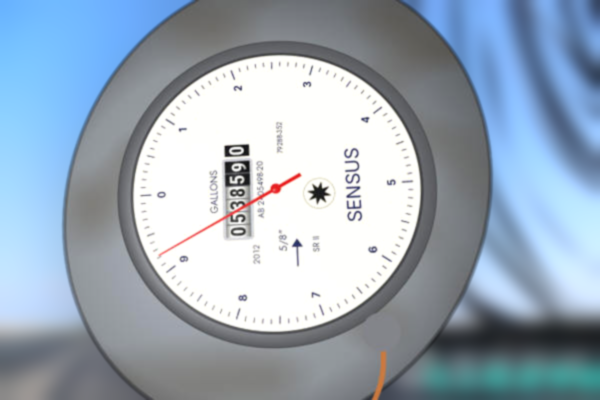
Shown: 538589.2
